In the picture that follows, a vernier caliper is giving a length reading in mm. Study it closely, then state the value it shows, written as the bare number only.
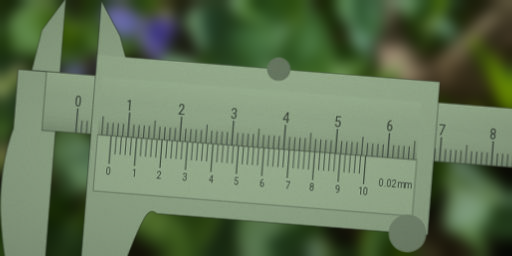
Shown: 6.8
